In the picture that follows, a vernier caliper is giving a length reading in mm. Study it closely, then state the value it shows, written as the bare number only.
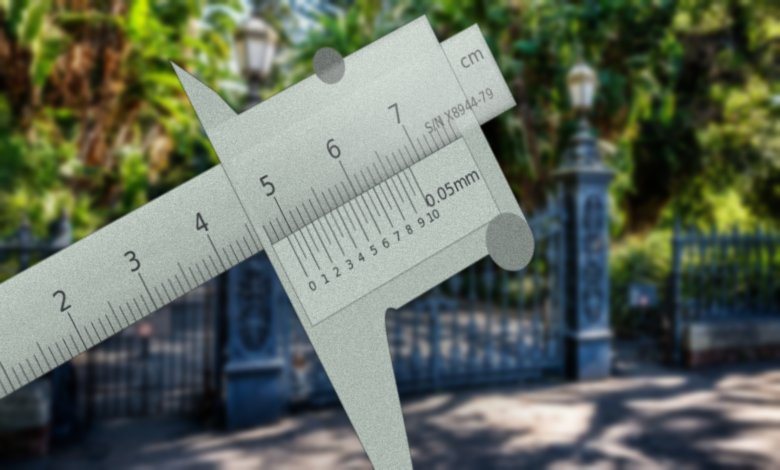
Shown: 49.2
